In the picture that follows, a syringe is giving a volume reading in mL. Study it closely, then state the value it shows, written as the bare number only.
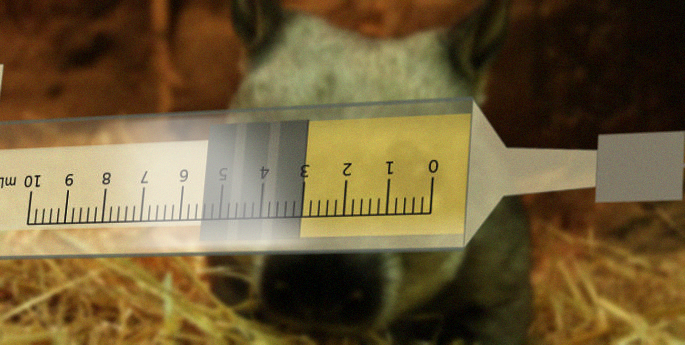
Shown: 3
